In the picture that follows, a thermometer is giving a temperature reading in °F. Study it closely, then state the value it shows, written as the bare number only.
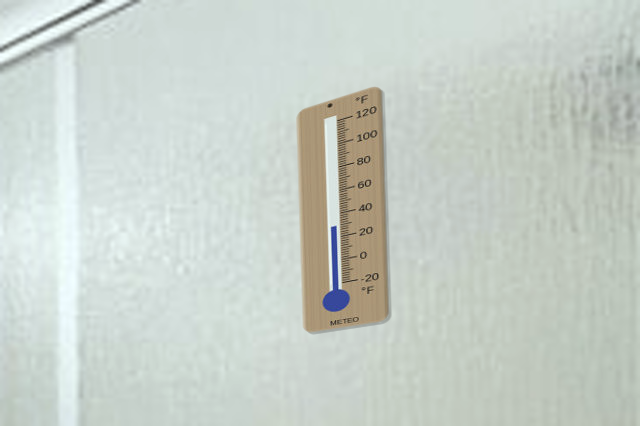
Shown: 30
